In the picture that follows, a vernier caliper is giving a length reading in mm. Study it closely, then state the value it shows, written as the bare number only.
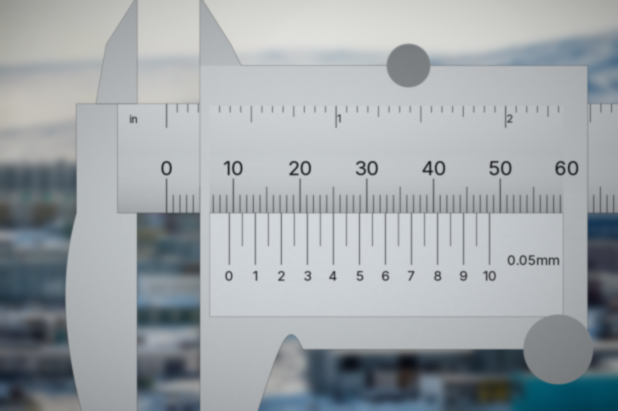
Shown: 9.4
